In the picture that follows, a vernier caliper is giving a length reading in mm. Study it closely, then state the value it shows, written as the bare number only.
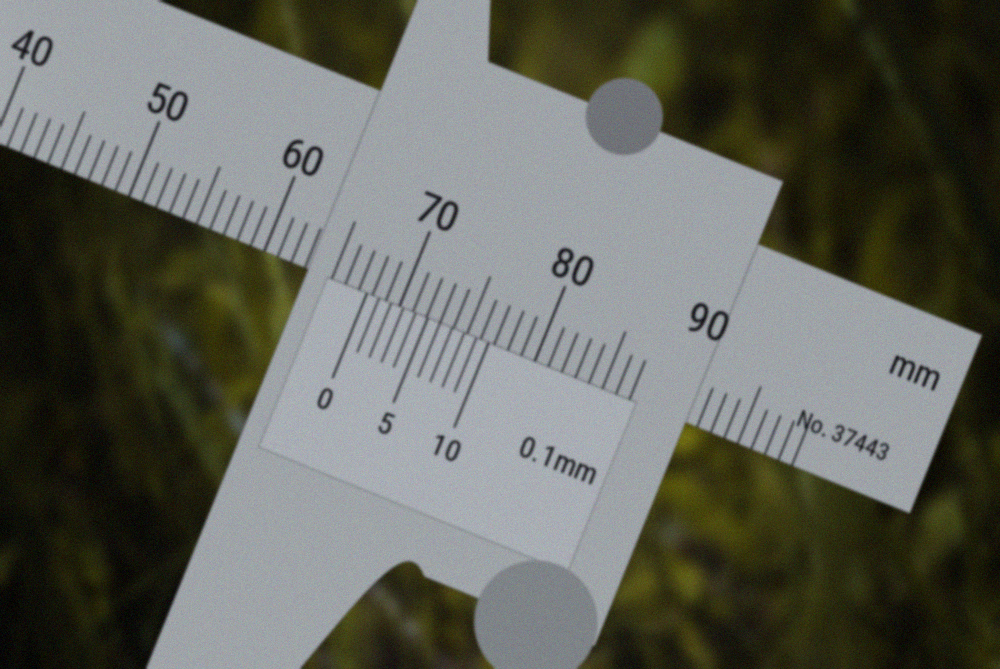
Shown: 67.6
